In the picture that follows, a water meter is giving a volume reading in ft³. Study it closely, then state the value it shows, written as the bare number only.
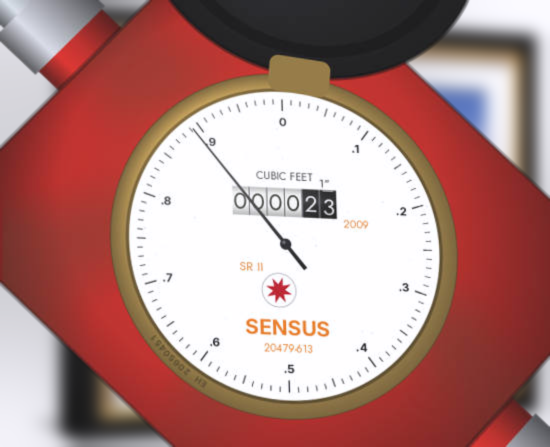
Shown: 22.89
